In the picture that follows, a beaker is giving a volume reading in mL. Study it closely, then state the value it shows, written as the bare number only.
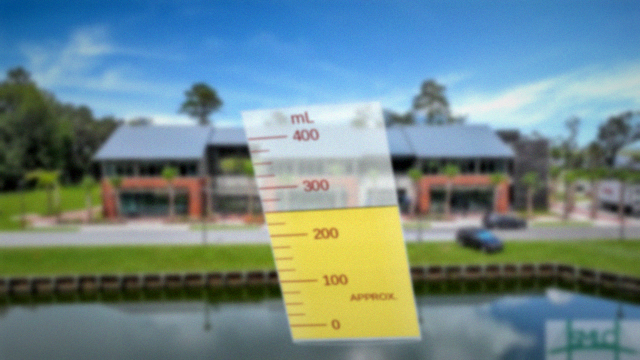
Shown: 250
